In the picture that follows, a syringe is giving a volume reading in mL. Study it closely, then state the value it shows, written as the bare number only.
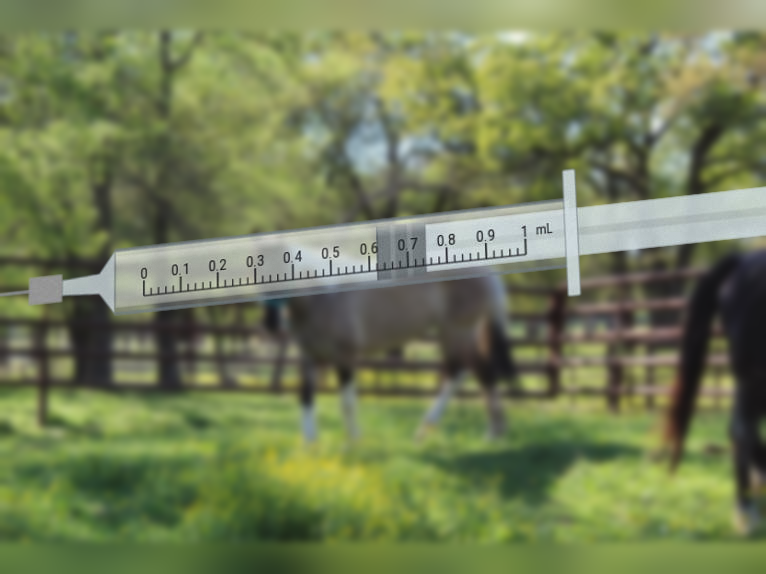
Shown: 0.62
